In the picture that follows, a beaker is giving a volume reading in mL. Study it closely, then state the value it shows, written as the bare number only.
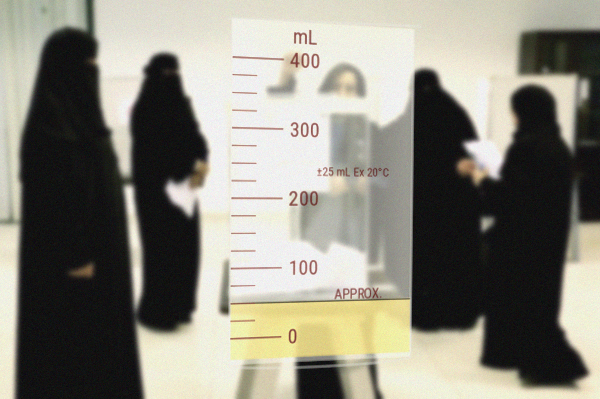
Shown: 50
